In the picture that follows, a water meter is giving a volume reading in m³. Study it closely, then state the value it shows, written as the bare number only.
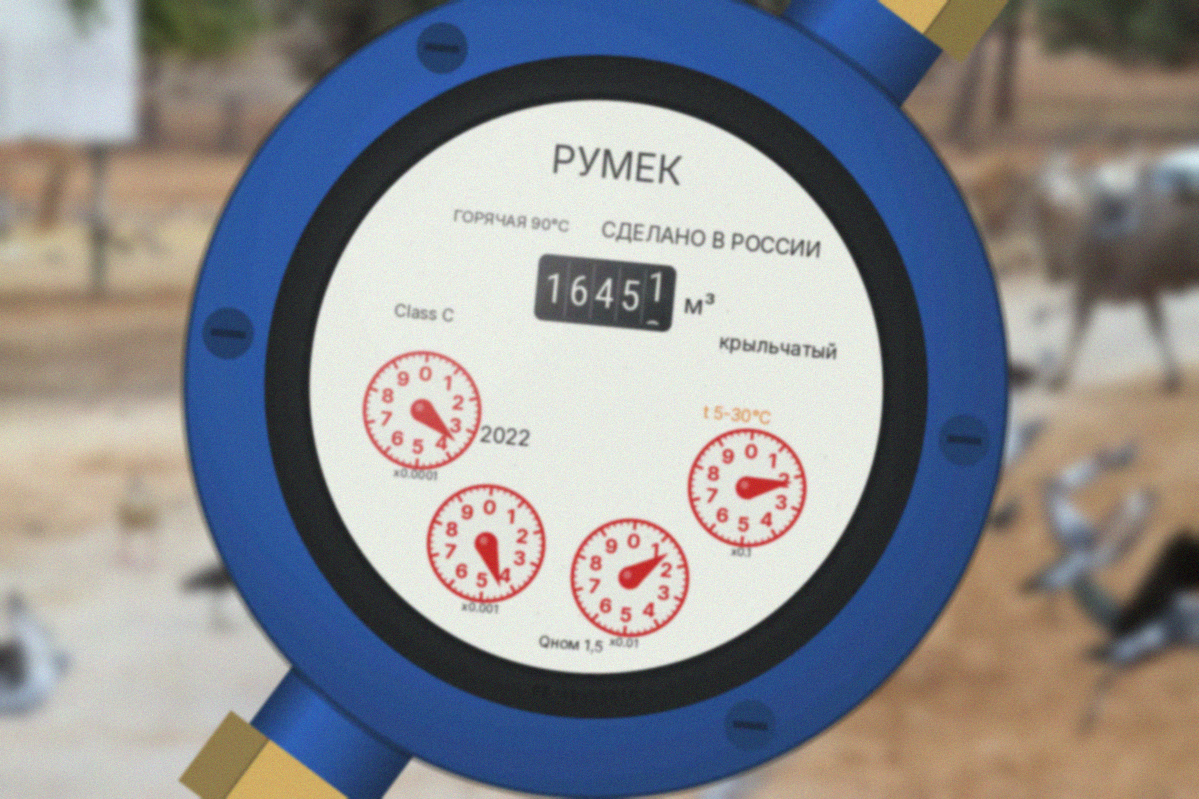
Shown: 16451.2143
